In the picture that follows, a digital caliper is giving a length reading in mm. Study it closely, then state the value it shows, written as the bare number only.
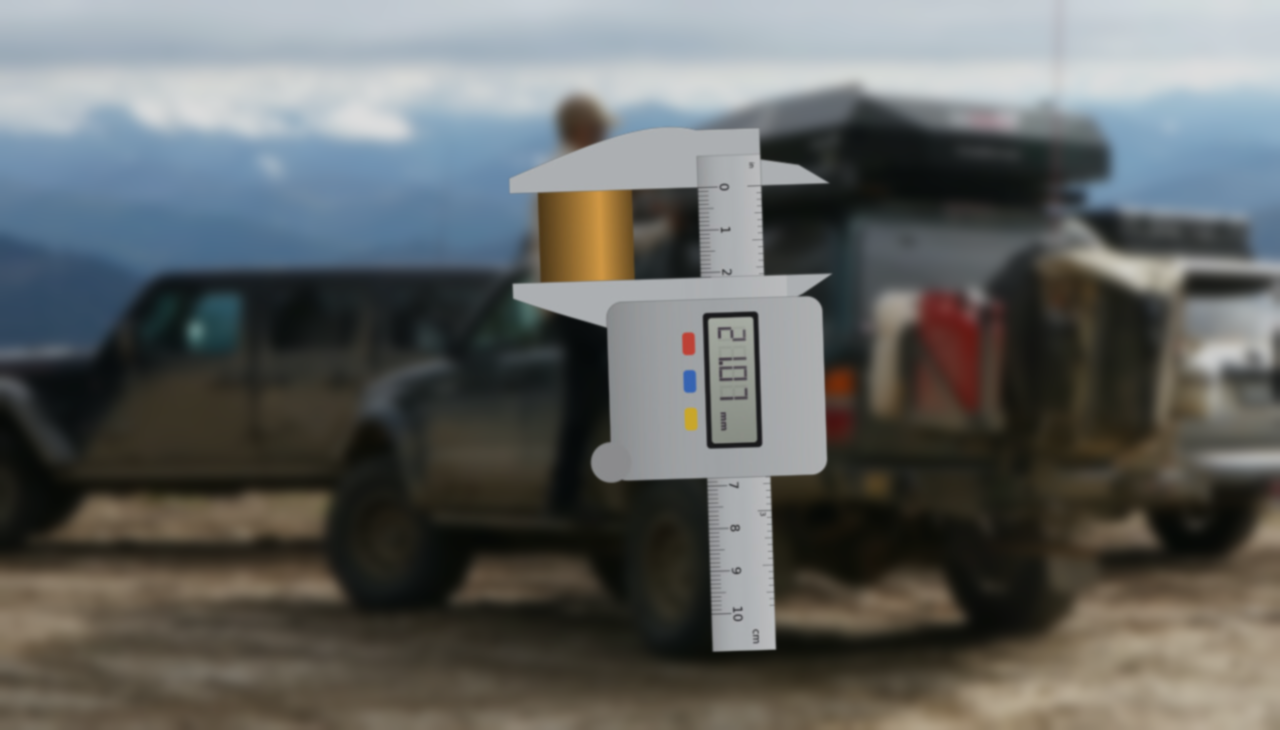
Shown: 21.07
